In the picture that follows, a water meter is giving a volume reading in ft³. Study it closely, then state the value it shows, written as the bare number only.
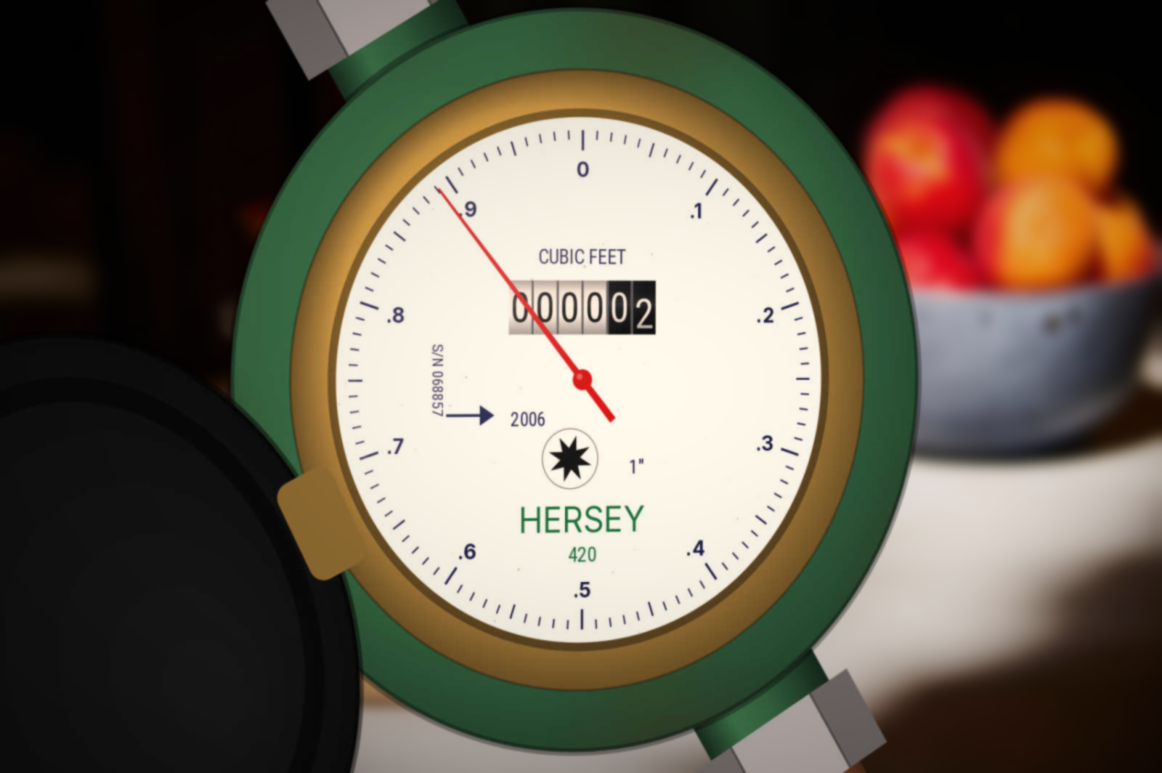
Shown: 1.89
